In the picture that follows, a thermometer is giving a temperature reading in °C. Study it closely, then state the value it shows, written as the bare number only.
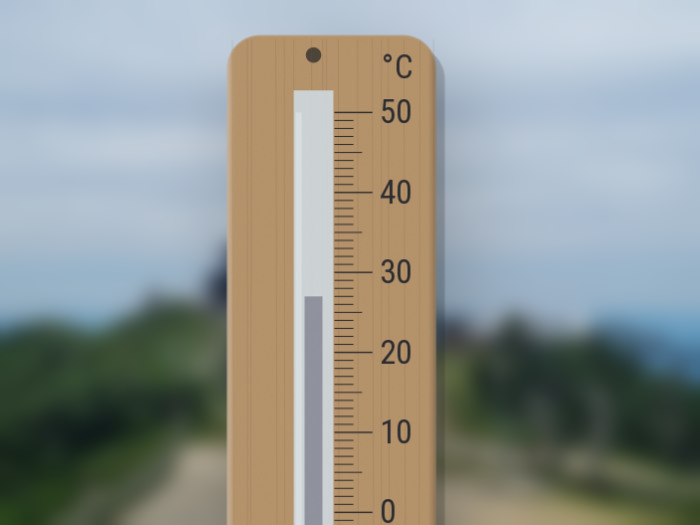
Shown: 27
